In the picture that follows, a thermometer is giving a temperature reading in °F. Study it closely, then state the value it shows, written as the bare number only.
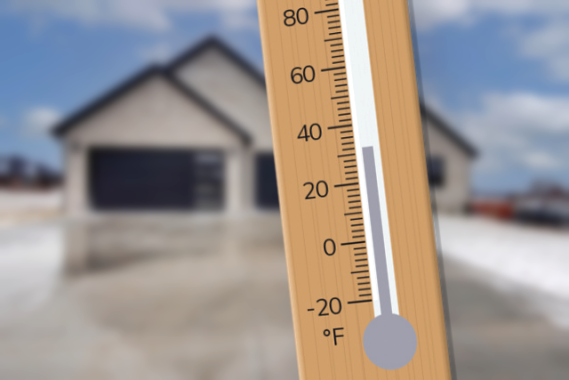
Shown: 32
